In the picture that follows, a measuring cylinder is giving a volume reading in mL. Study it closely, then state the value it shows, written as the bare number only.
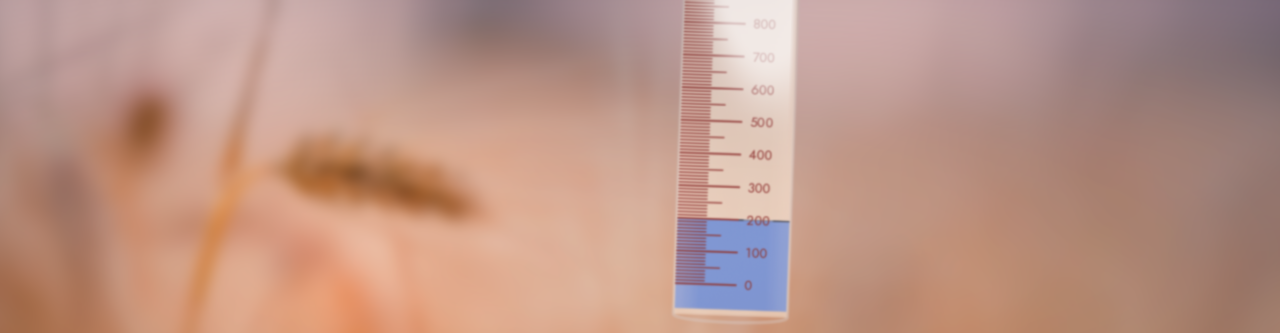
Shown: 200
